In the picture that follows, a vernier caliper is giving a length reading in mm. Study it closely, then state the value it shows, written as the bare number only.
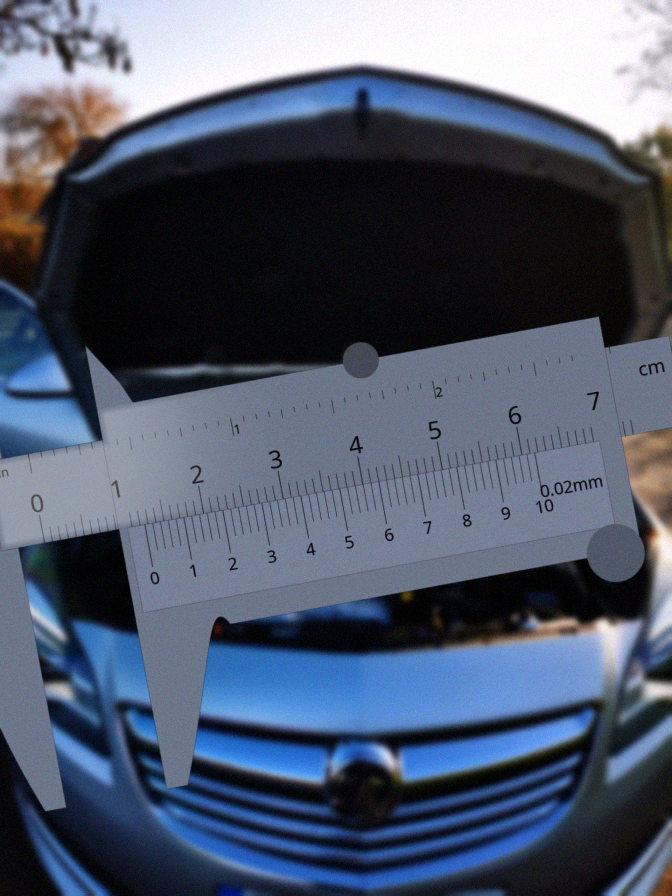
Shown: 12.6
